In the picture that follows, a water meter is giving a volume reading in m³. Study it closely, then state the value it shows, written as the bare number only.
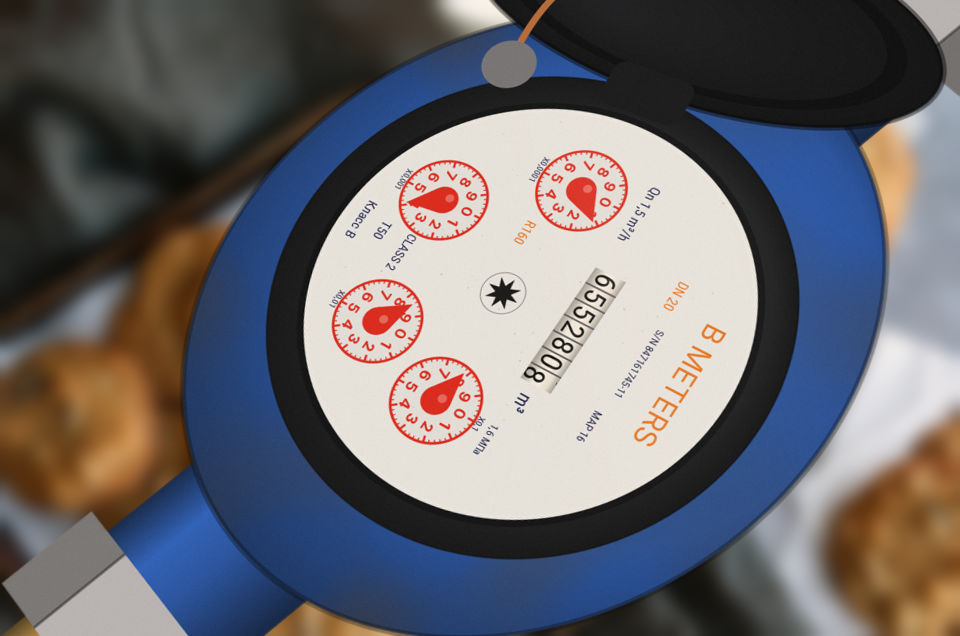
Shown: 6552807.7841
